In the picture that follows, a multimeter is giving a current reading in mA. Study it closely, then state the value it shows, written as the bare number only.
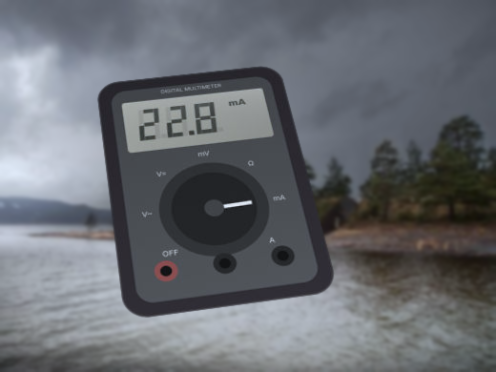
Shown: 22.8
